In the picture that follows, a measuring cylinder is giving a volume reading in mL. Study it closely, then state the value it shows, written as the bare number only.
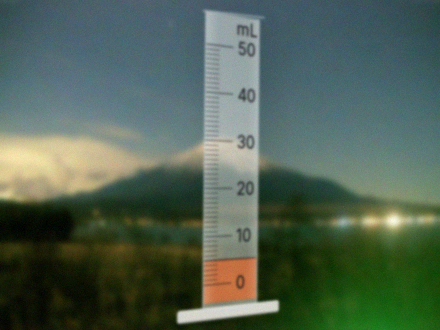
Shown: 5
